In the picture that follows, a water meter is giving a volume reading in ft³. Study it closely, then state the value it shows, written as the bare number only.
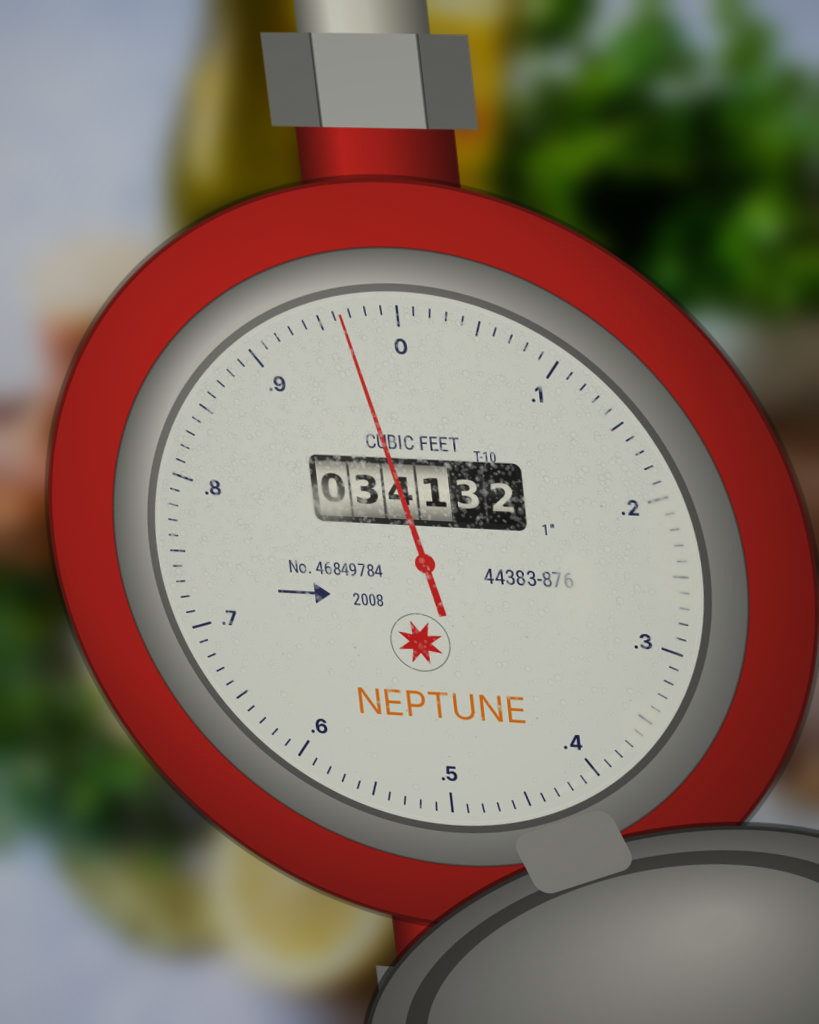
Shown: 34131.96
